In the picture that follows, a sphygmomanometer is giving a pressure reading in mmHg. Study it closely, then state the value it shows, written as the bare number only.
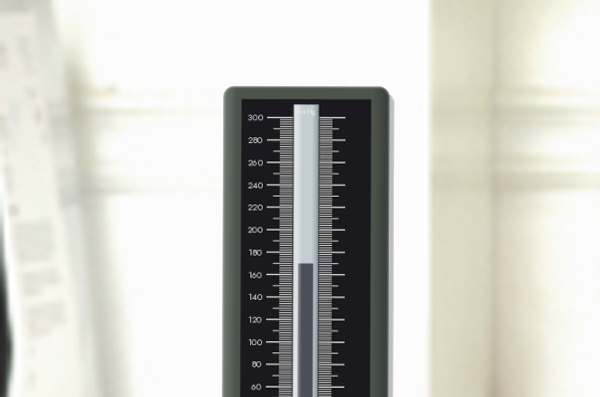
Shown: 170
